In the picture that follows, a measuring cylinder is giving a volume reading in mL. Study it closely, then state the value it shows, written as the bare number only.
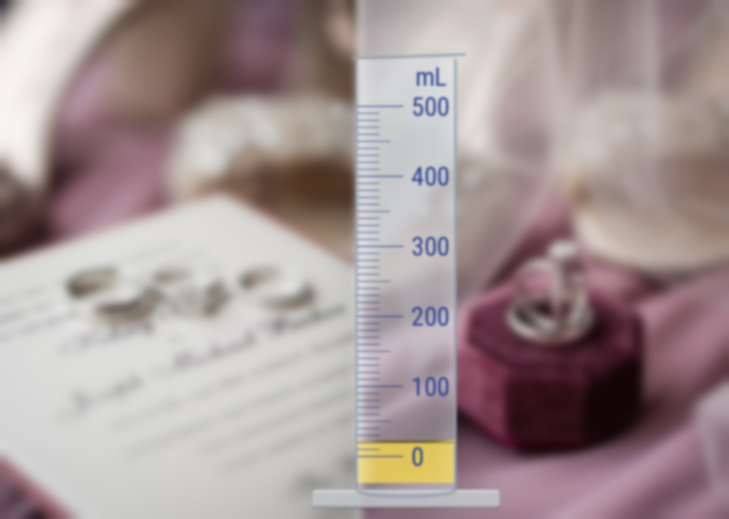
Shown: 20
